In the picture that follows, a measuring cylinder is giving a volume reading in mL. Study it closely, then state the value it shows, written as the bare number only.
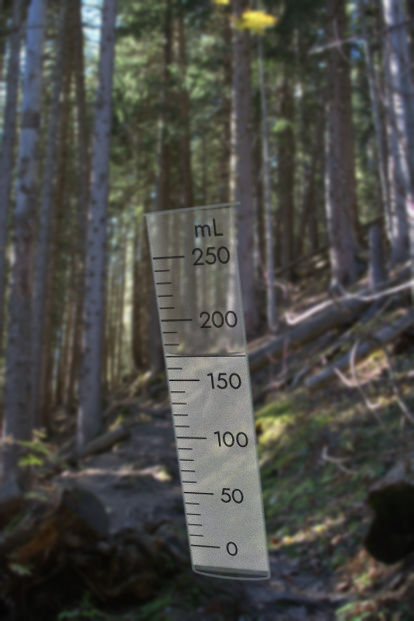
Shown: 170
